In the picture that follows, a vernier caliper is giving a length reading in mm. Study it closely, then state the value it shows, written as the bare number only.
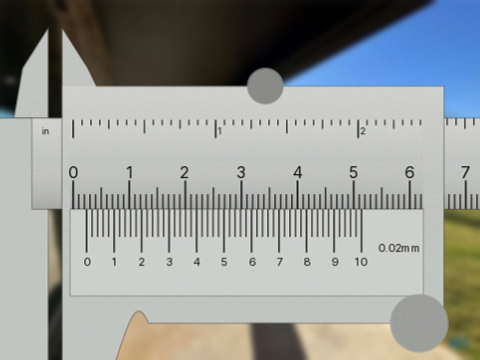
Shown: 2.4
